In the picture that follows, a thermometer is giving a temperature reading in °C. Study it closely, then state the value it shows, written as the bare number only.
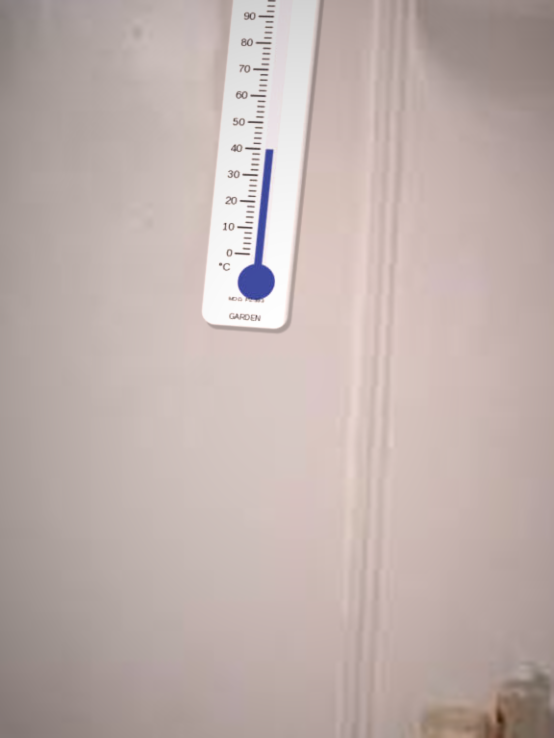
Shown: 40
